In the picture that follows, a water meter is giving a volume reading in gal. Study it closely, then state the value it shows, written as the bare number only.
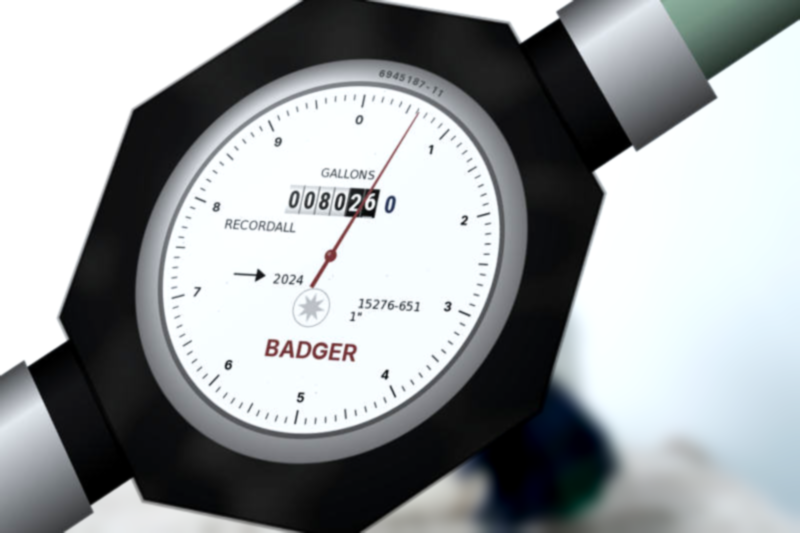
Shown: 80260.6
